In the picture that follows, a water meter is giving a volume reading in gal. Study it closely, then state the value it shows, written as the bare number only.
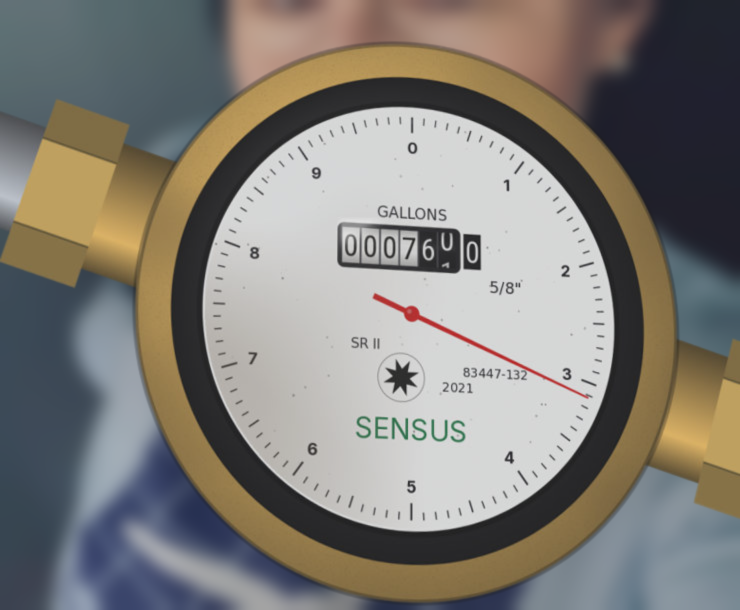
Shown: 7603.1
